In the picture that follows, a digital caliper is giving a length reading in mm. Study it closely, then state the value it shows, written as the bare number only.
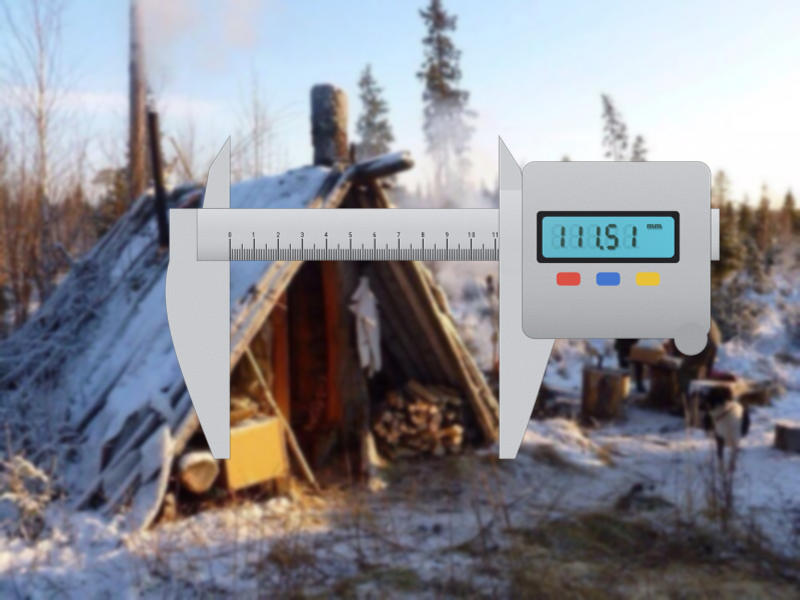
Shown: 111.51
